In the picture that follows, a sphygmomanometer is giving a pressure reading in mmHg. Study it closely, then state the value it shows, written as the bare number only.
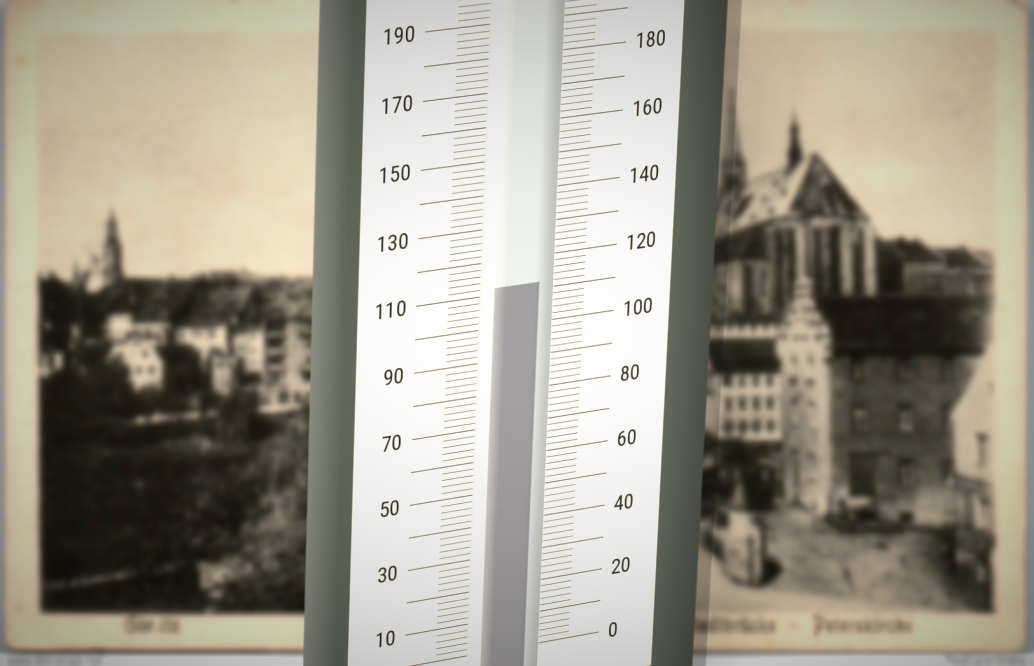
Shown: 112
